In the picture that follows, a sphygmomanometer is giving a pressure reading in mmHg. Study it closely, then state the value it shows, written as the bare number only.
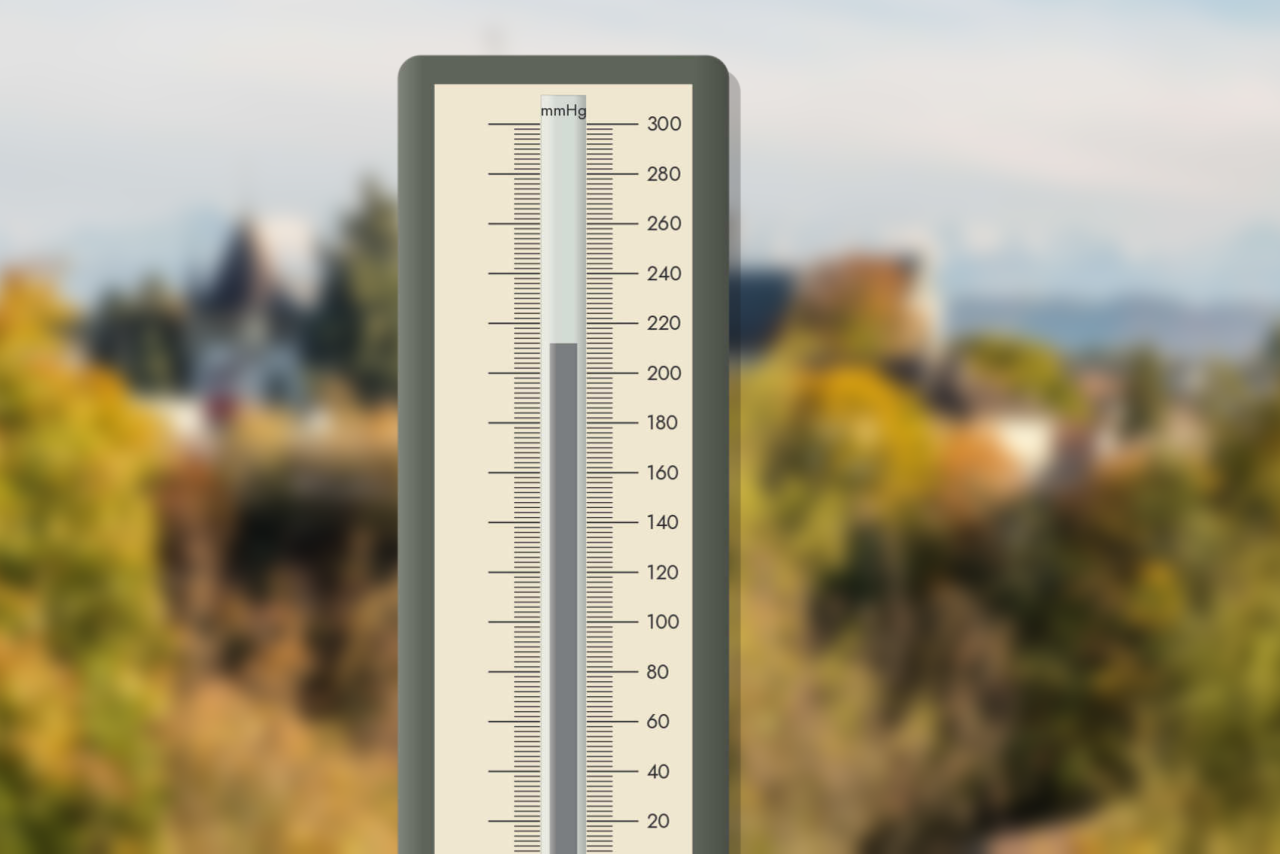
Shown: 212
